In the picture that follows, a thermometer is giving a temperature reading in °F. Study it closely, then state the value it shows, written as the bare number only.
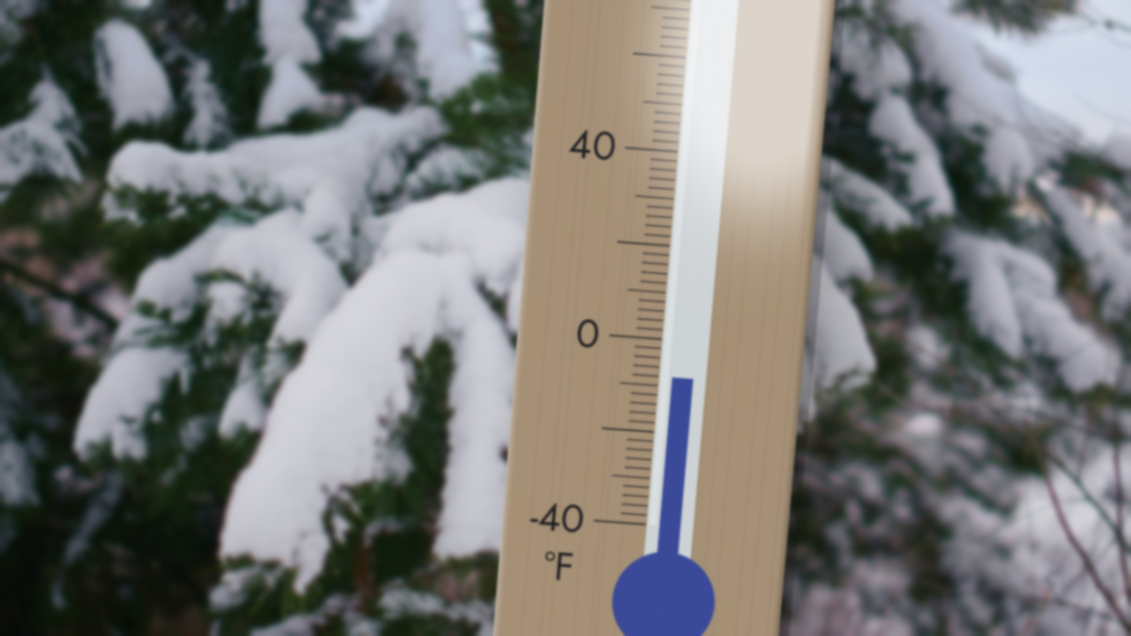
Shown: -8
